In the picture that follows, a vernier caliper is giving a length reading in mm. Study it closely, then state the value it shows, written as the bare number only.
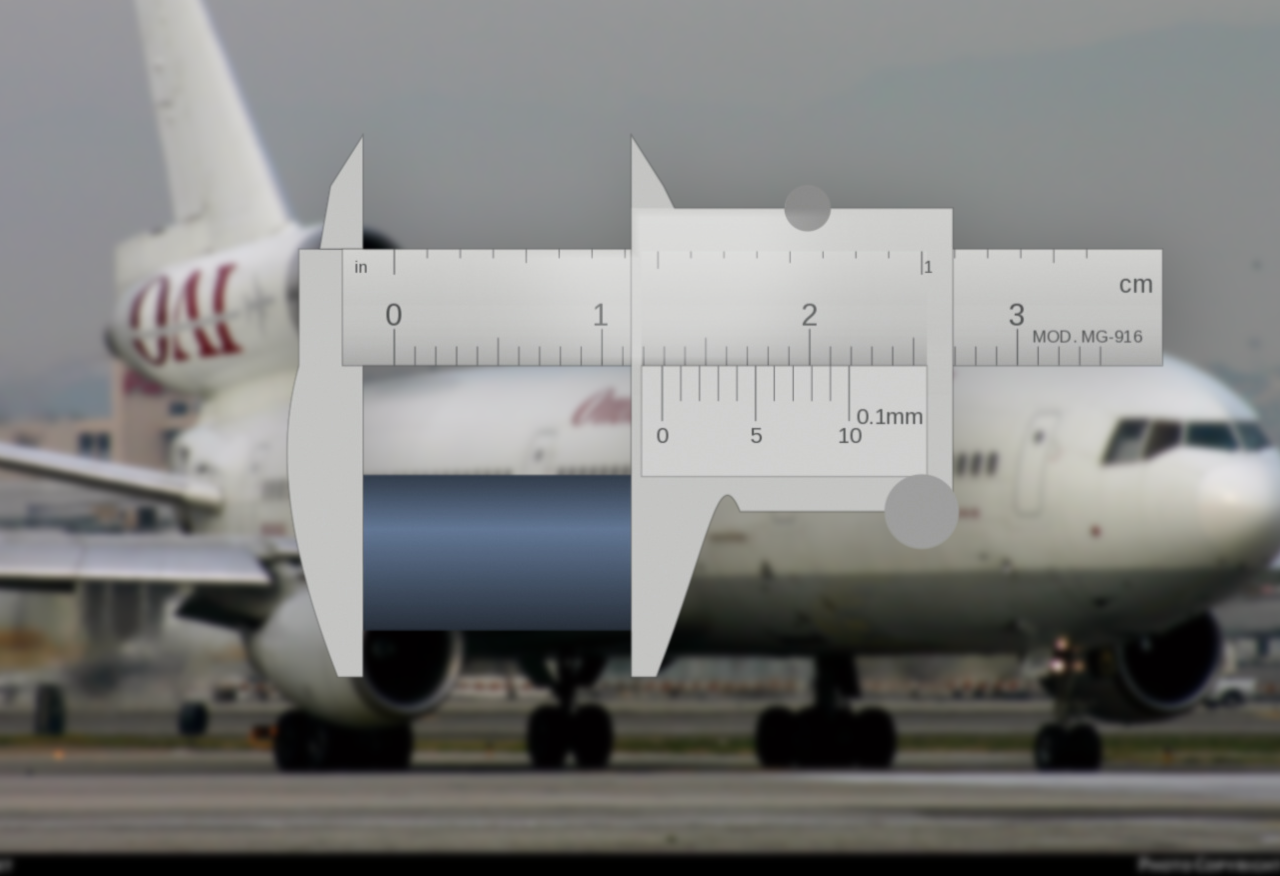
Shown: 12.9
